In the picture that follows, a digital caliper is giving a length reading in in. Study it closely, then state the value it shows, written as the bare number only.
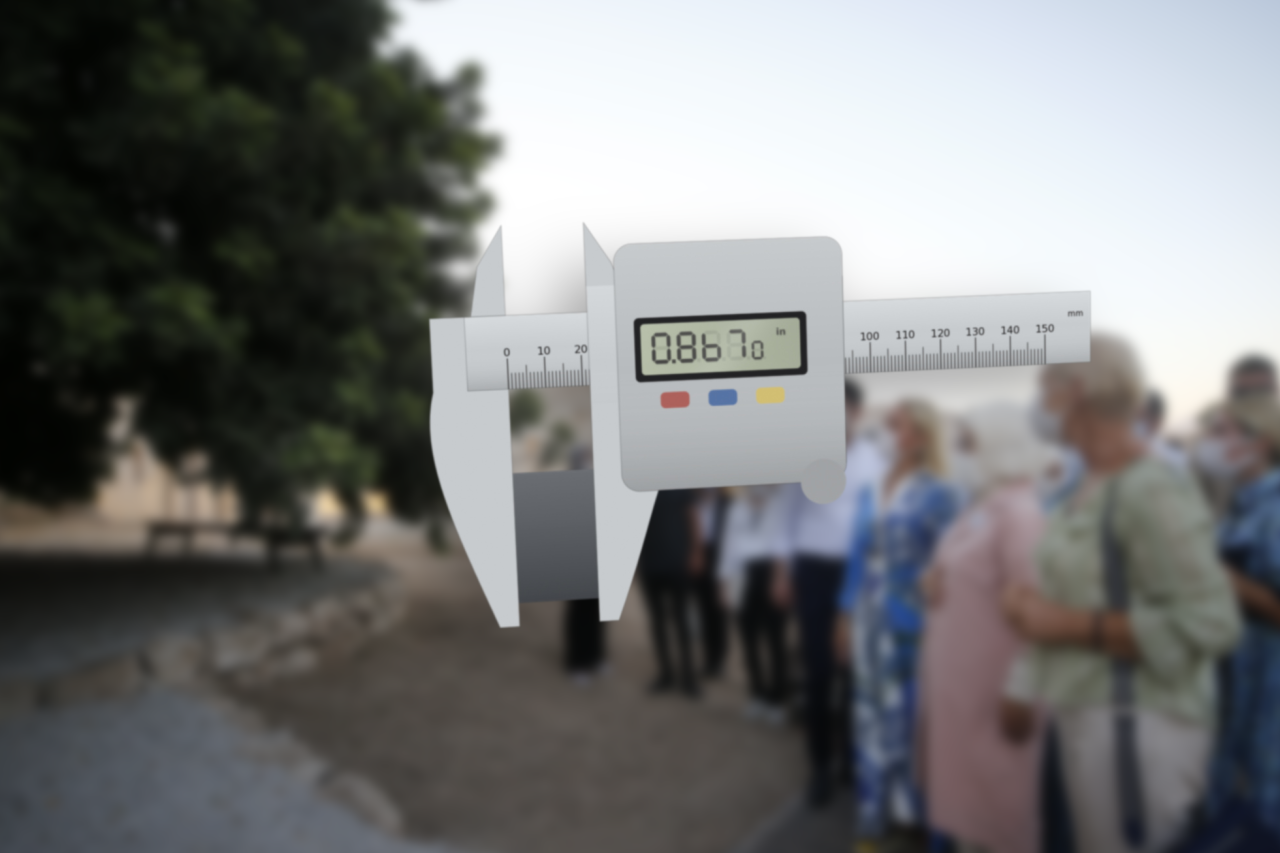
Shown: 0.8670
